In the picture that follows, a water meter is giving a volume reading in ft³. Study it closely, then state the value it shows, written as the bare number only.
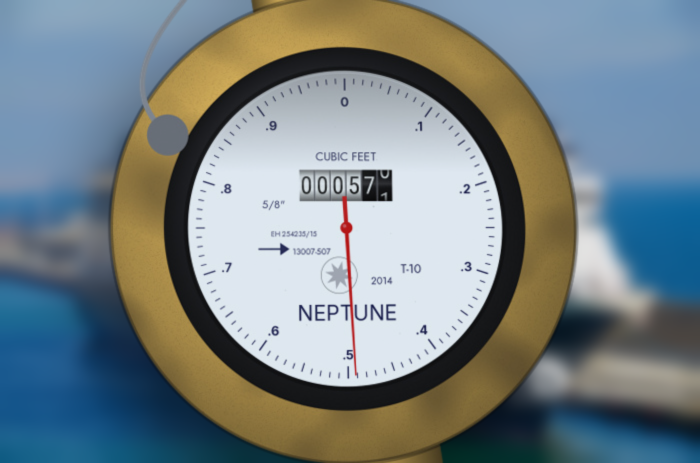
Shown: 570.49
